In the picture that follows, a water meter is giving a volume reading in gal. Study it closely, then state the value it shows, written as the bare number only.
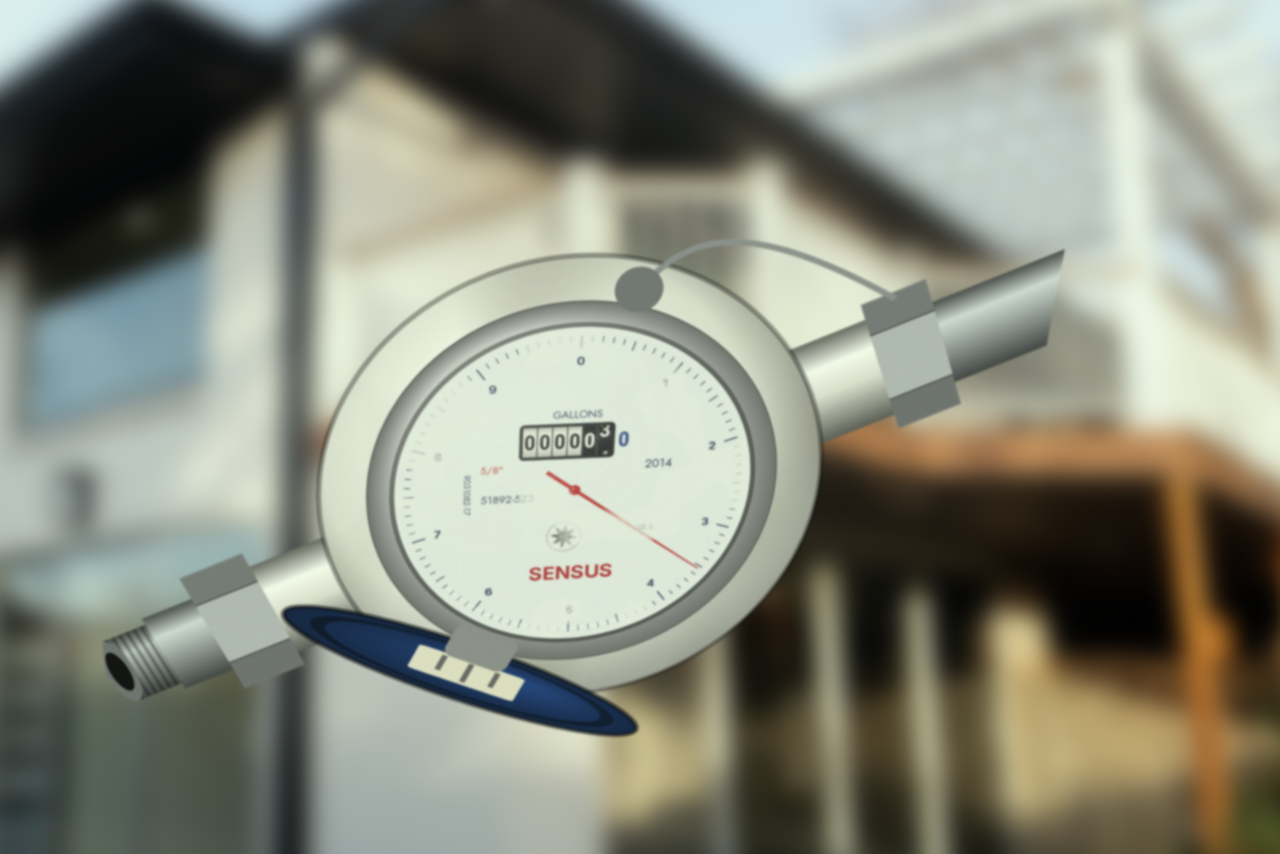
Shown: 33.5
